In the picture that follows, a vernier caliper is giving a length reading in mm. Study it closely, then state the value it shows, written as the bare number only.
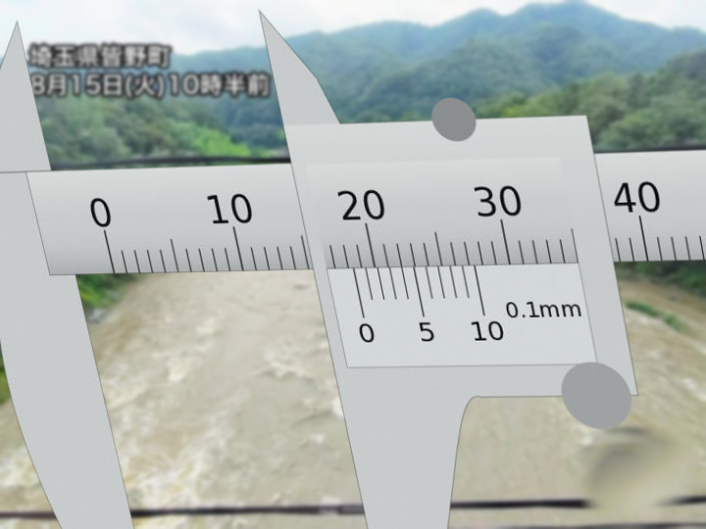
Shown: 18.4
